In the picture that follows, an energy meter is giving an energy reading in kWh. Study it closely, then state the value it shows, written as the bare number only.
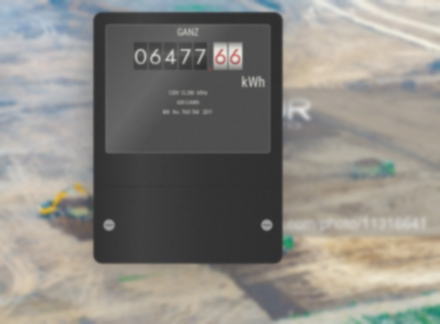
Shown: 6477.66
